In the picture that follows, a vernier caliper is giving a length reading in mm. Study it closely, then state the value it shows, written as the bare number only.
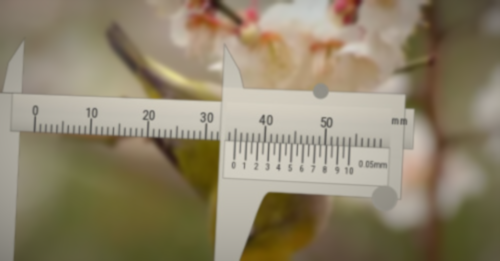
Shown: 35.0
